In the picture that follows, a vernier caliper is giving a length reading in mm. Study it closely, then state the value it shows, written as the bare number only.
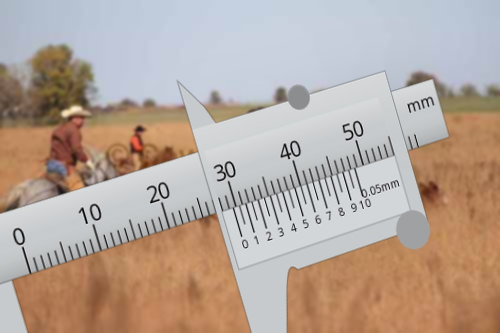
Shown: 29.6
